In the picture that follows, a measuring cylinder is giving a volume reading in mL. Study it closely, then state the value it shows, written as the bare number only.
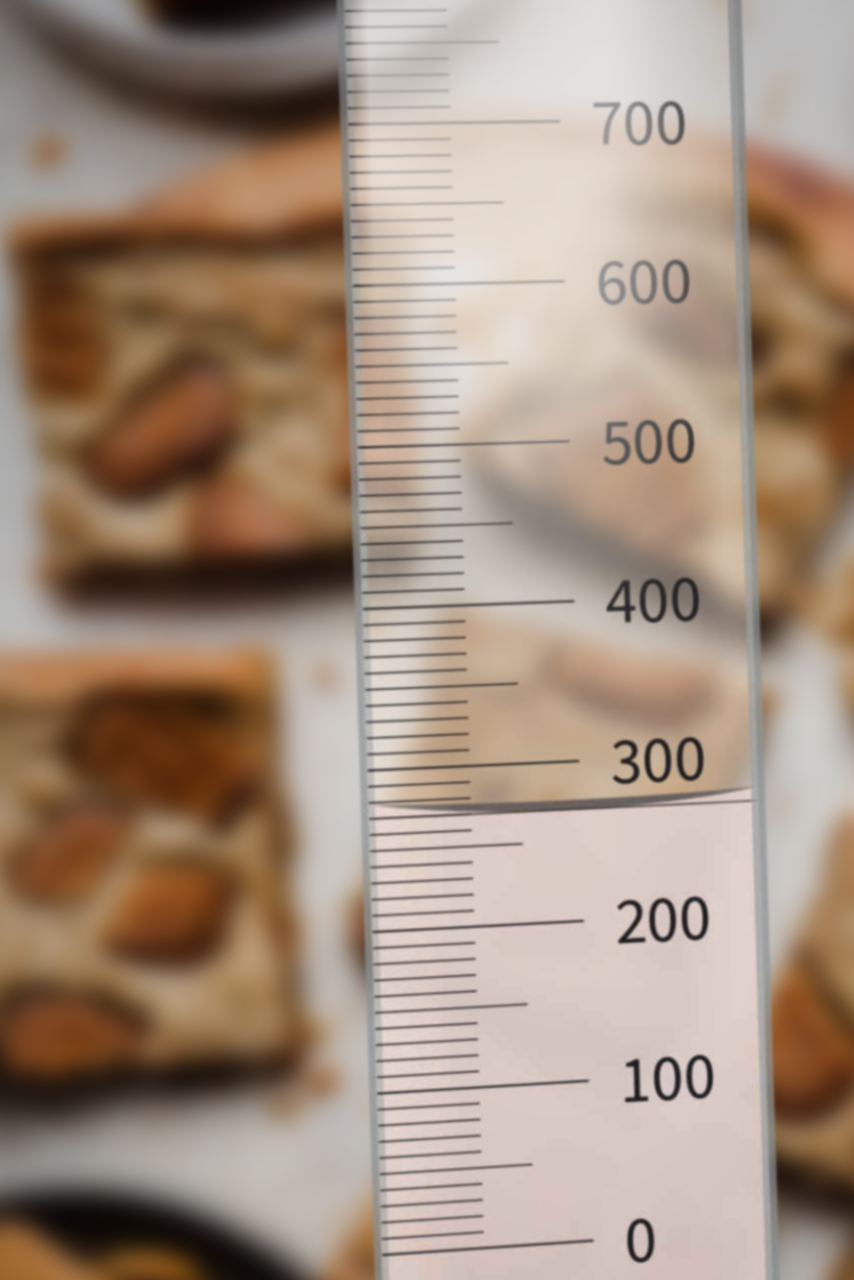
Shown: 270
